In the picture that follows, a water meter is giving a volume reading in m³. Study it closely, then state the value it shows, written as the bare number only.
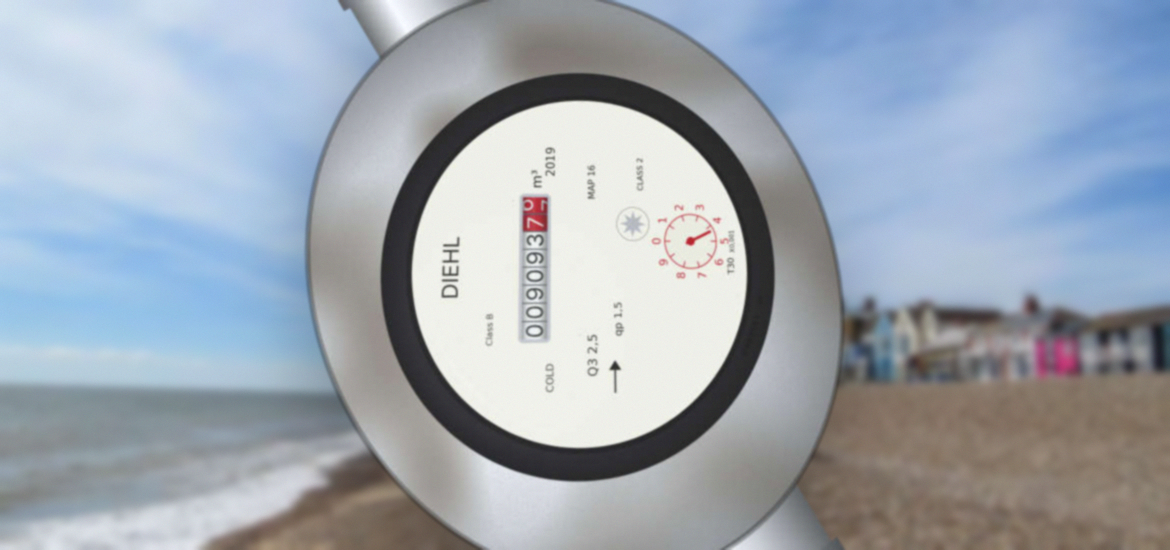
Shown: 9093.764
